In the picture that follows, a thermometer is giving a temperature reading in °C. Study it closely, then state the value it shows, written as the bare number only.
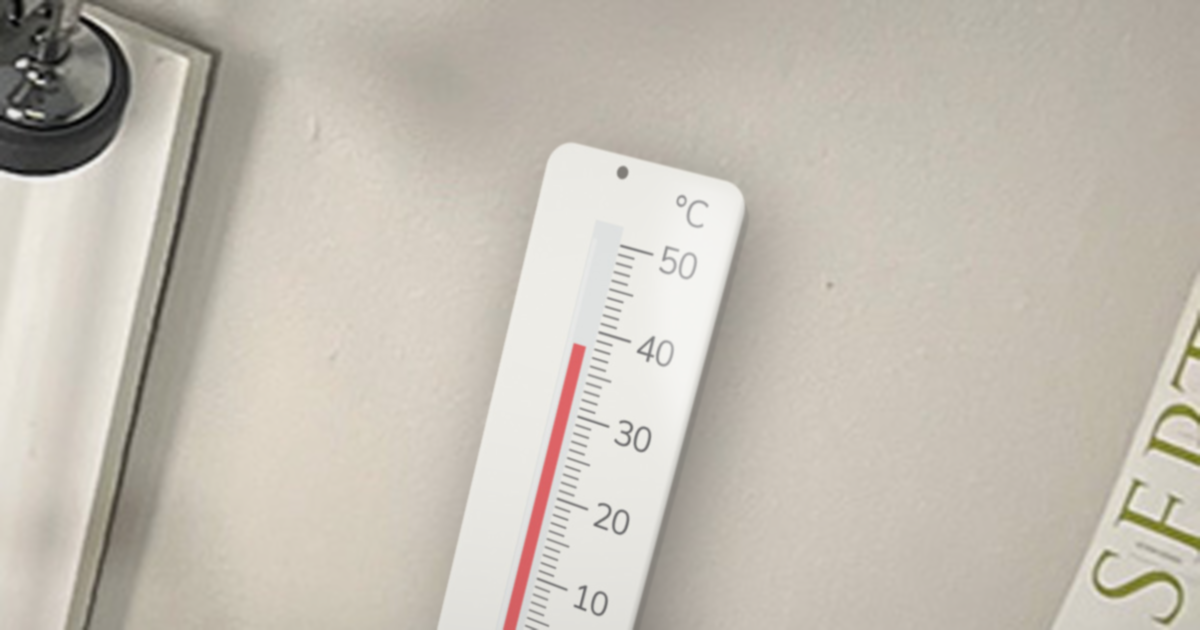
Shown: 38
